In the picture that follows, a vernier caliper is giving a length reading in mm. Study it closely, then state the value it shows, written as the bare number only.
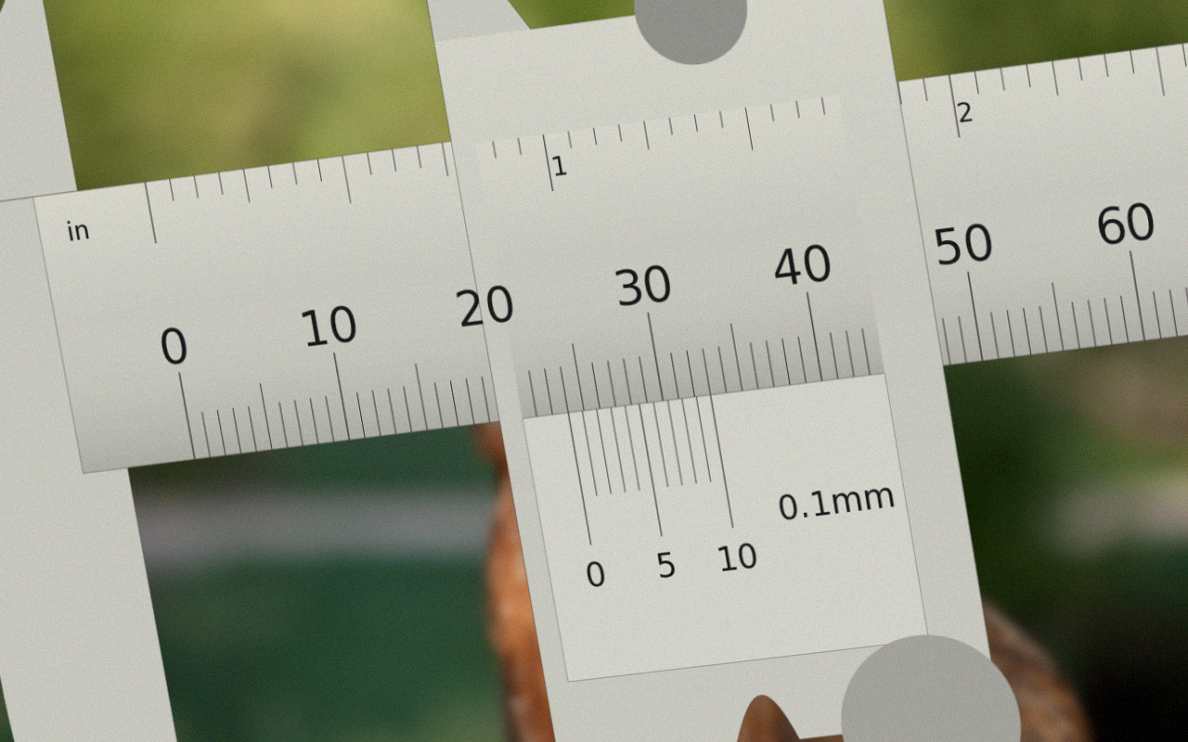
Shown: 24.0
